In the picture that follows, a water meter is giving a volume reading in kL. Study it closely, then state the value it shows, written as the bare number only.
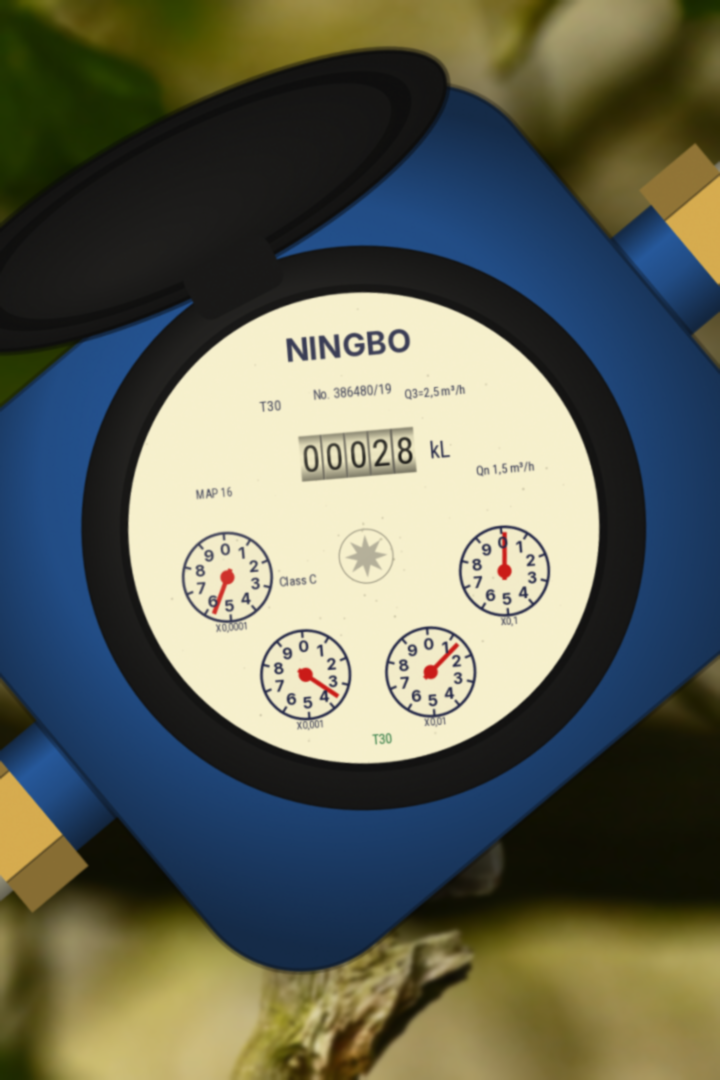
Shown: 28.0135
